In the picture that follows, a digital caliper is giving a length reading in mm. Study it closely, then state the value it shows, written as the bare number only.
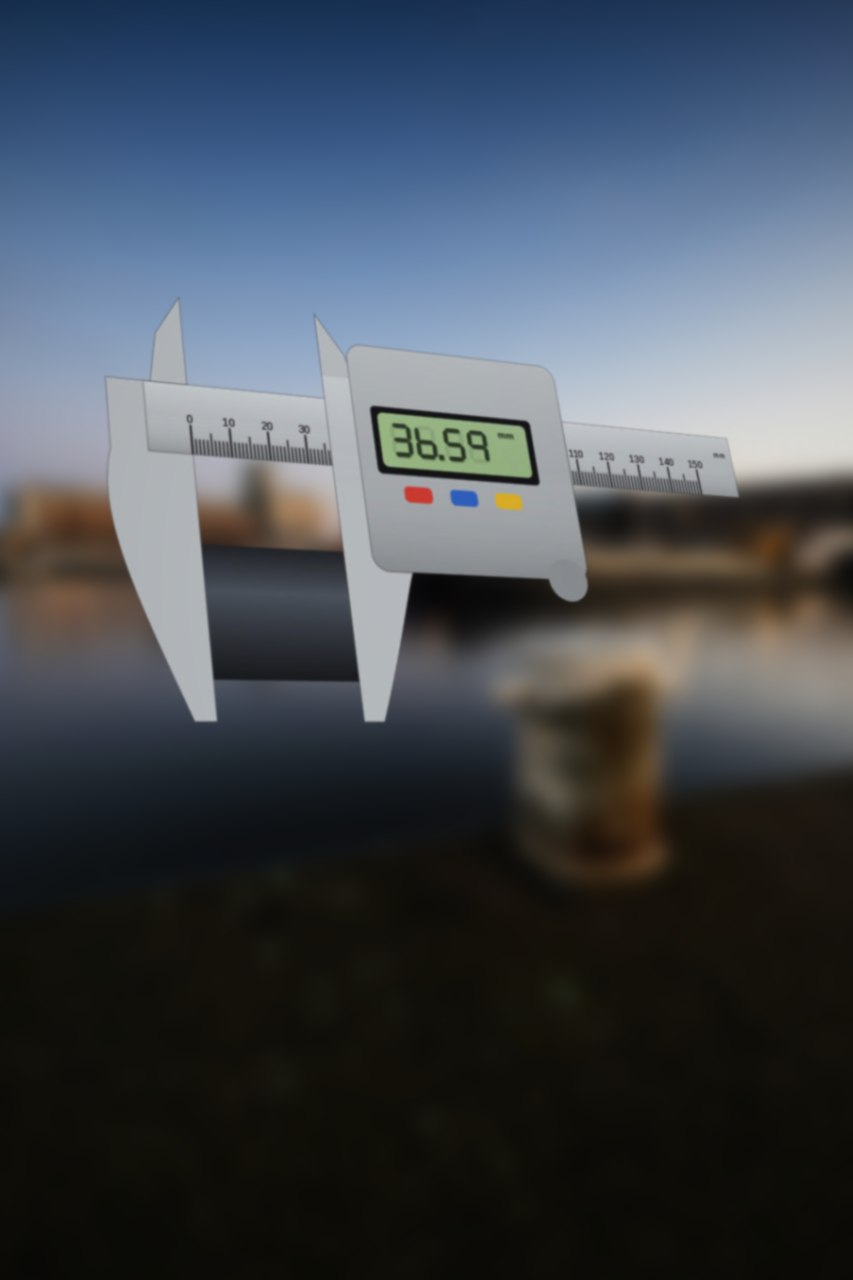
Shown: 36.59
